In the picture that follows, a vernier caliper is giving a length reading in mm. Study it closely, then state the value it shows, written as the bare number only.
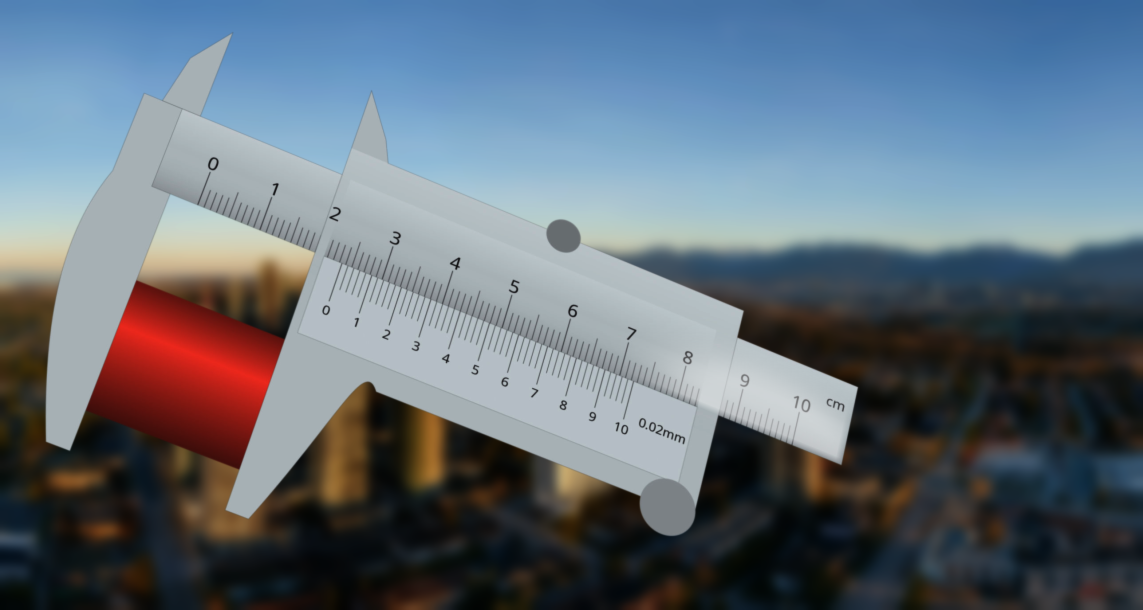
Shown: 23.4
